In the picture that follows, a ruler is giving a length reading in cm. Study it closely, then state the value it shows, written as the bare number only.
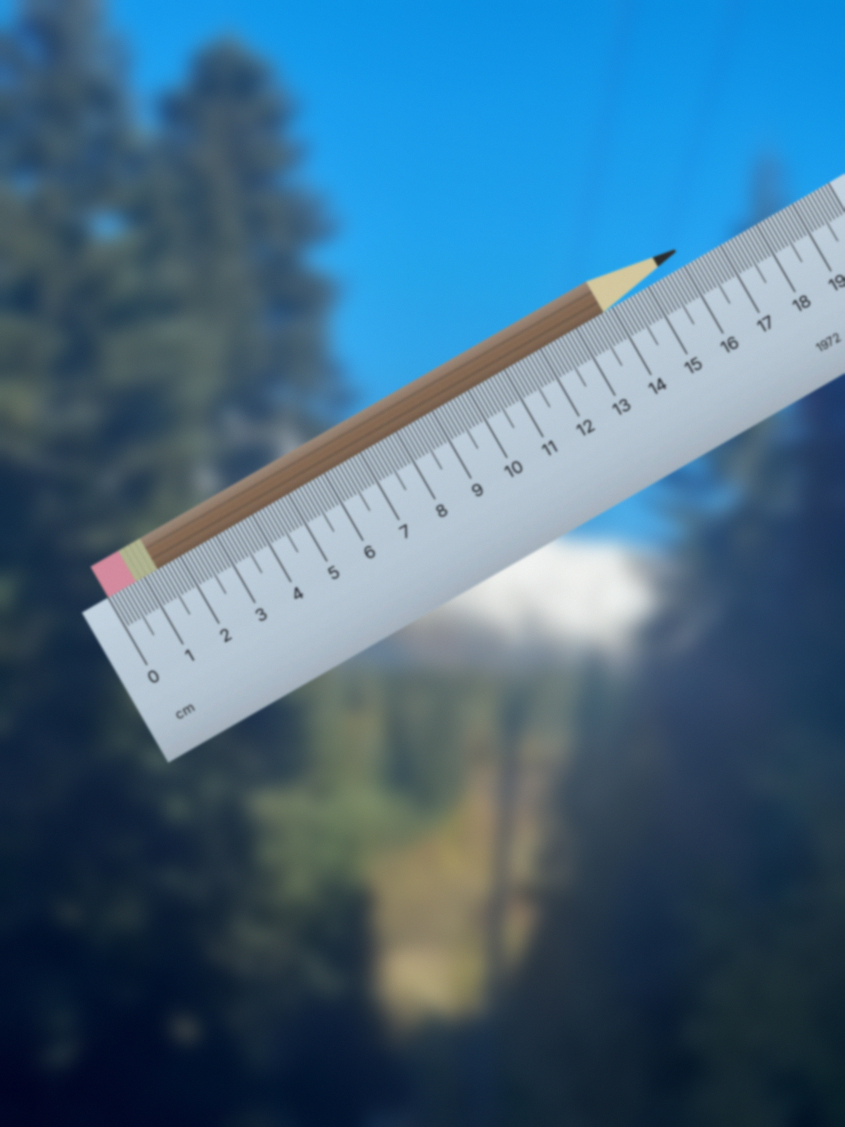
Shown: 16
